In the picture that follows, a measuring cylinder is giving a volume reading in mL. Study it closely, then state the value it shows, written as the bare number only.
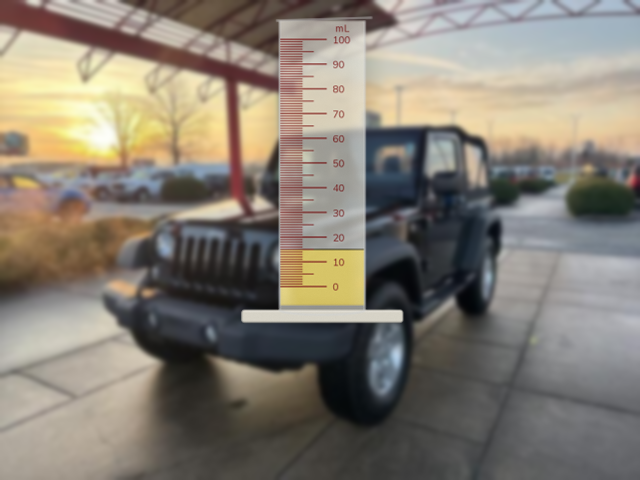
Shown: 15
